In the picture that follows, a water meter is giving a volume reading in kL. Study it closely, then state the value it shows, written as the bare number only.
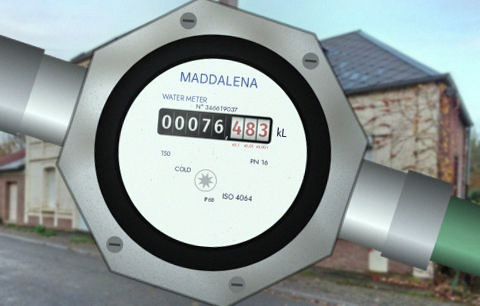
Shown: 76.483
